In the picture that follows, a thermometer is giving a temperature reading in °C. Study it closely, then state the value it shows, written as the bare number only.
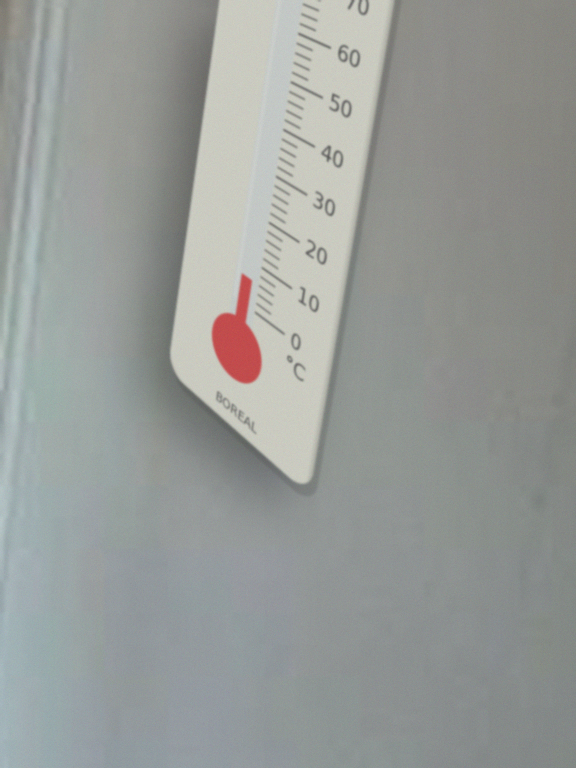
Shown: 6
